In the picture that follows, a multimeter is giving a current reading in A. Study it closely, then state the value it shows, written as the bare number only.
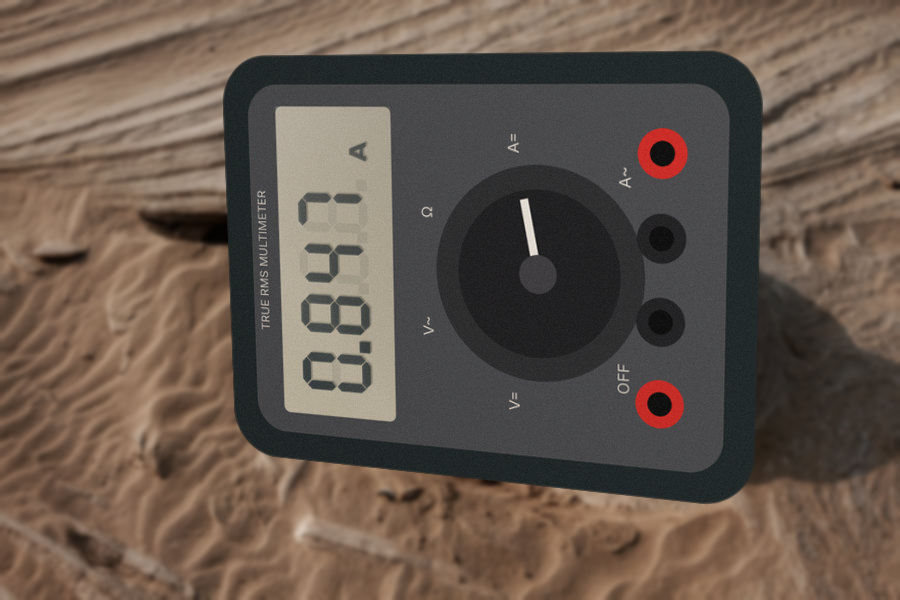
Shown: 0.847
